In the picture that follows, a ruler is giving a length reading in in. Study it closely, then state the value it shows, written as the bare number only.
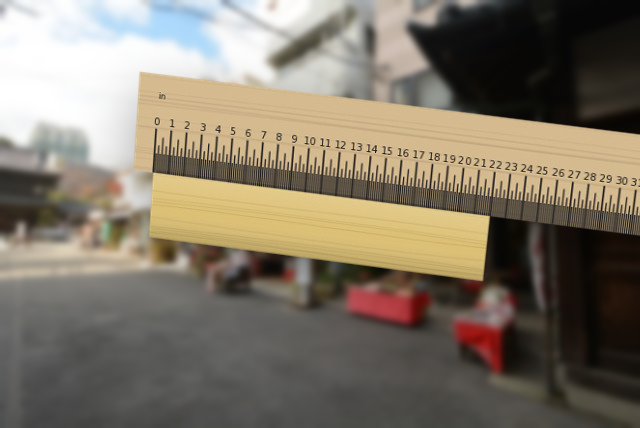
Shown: 22
